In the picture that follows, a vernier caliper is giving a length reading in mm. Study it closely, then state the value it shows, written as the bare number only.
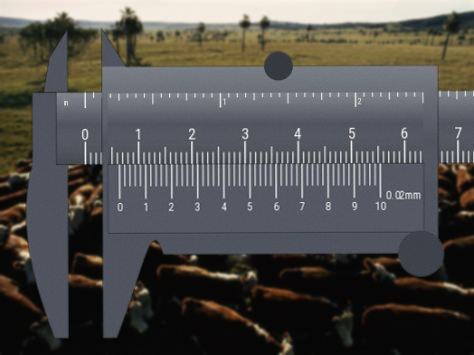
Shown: 6.4
